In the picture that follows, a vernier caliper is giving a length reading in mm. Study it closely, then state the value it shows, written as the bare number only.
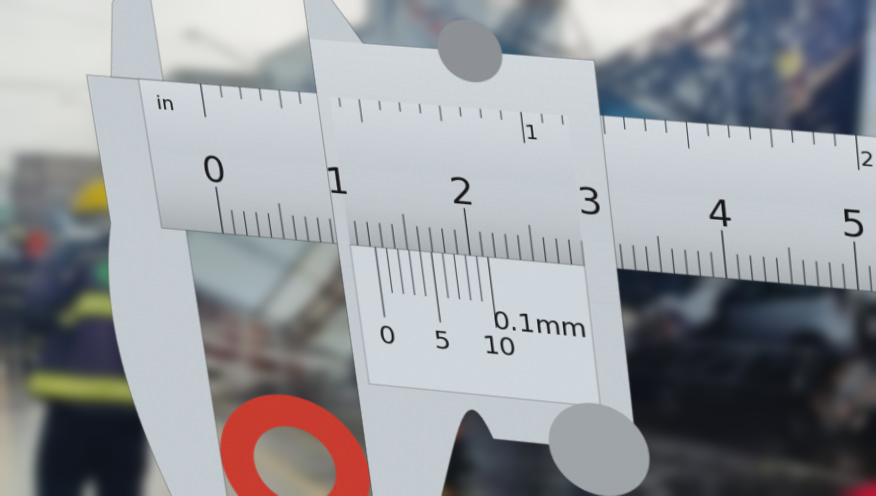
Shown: 12.4
